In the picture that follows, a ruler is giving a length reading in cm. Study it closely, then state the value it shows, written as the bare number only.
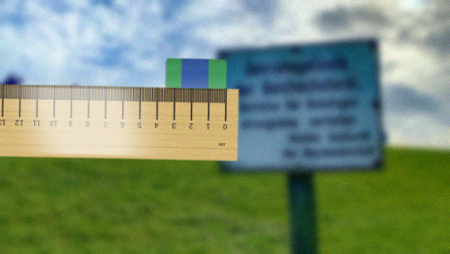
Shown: 3.5
